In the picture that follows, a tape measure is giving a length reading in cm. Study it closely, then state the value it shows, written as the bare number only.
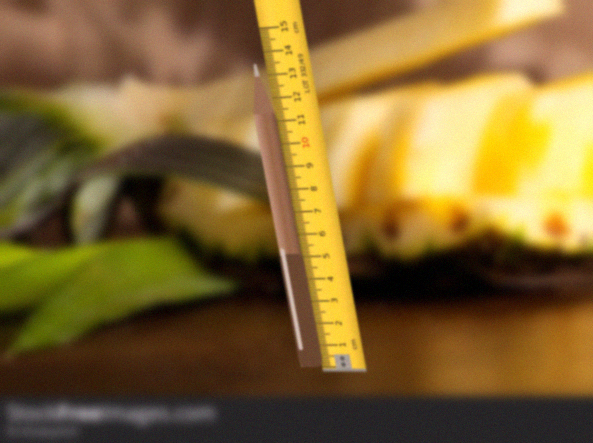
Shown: 13.5
